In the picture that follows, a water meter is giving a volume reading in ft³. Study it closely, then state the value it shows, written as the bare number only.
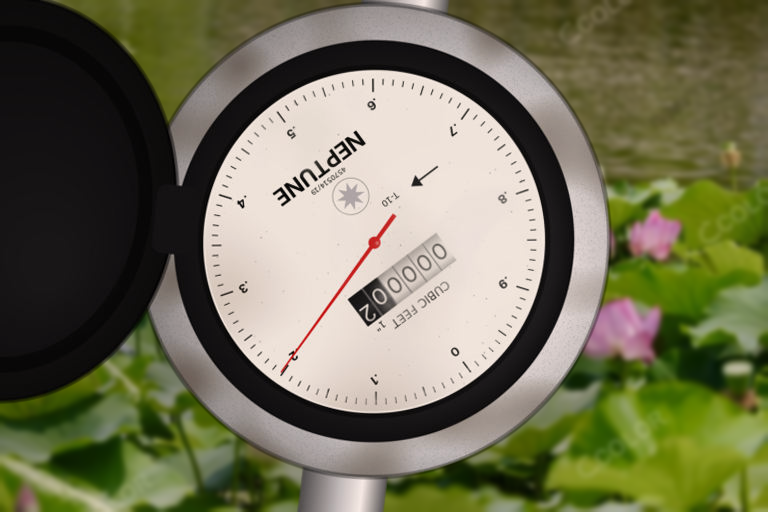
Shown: 2.20
